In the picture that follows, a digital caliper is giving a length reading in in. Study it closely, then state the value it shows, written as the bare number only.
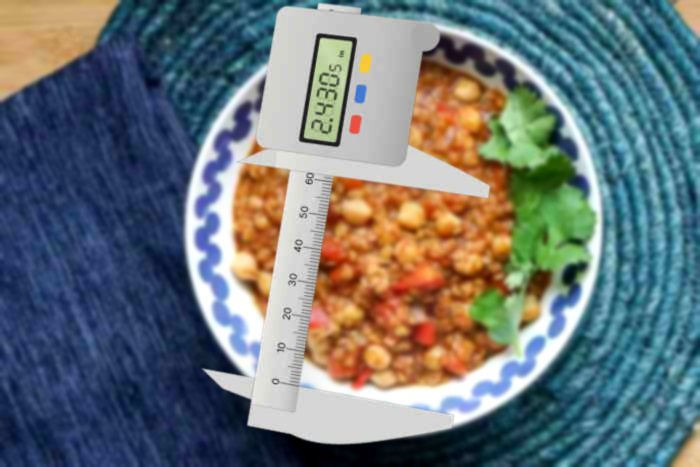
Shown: 2.4305
